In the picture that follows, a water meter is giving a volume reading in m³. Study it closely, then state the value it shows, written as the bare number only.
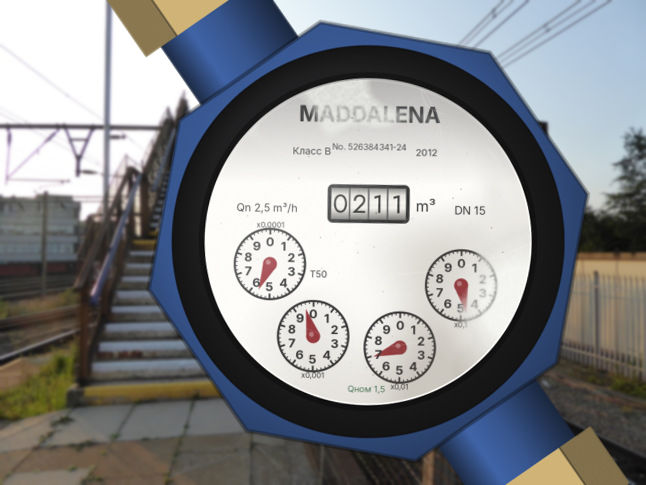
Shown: 211.4695
